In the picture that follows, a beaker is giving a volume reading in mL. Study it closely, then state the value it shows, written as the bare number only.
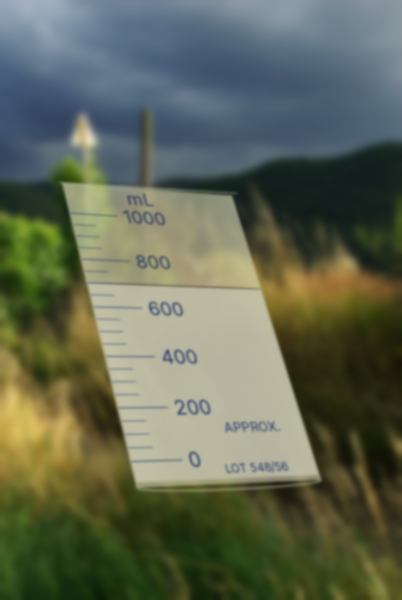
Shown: 700
